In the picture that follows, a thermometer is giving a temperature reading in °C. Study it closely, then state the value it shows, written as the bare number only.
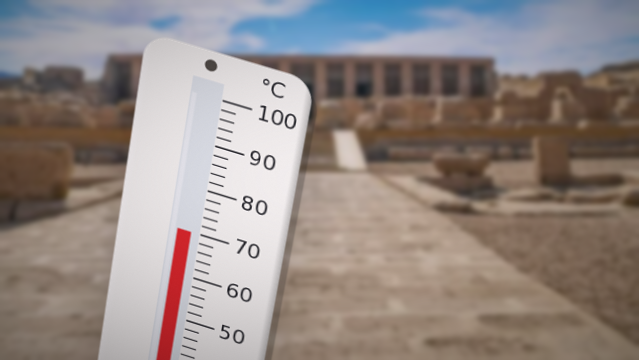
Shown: 70
